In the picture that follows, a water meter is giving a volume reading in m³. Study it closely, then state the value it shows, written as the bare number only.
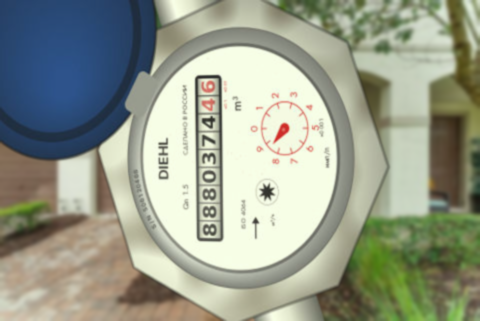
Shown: 8880374.468
